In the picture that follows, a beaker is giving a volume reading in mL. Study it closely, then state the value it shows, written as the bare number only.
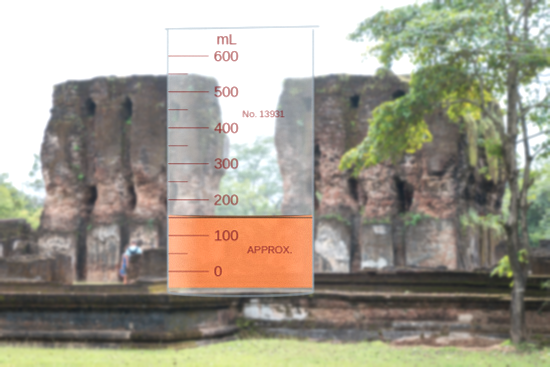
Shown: 150
